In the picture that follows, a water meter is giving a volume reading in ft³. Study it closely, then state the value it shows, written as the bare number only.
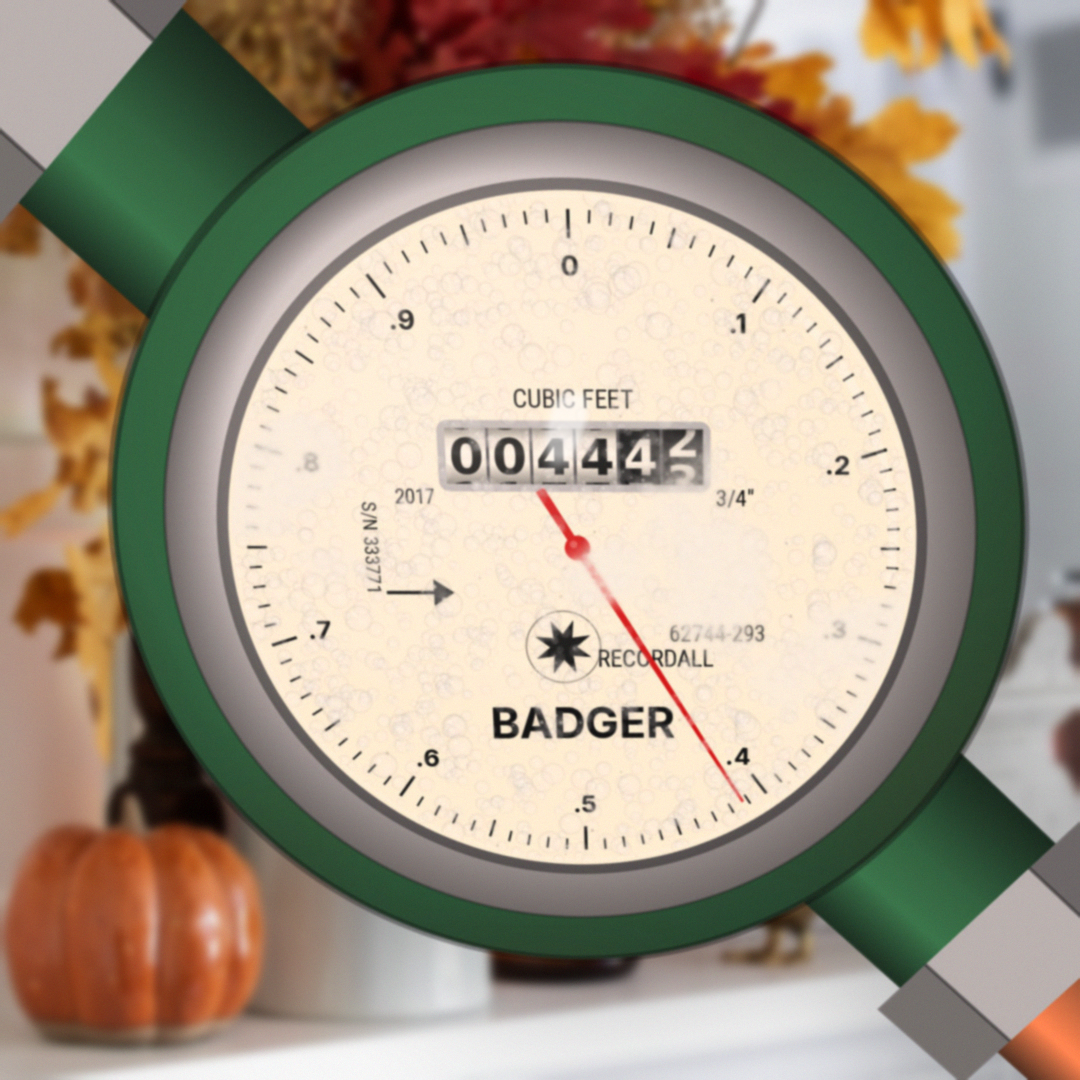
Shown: 4442.41
